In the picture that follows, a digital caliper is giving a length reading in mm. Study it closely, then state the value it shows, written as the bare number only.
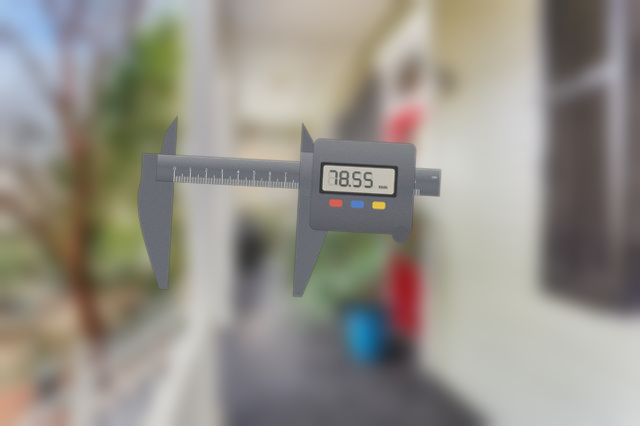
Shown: 78.55
